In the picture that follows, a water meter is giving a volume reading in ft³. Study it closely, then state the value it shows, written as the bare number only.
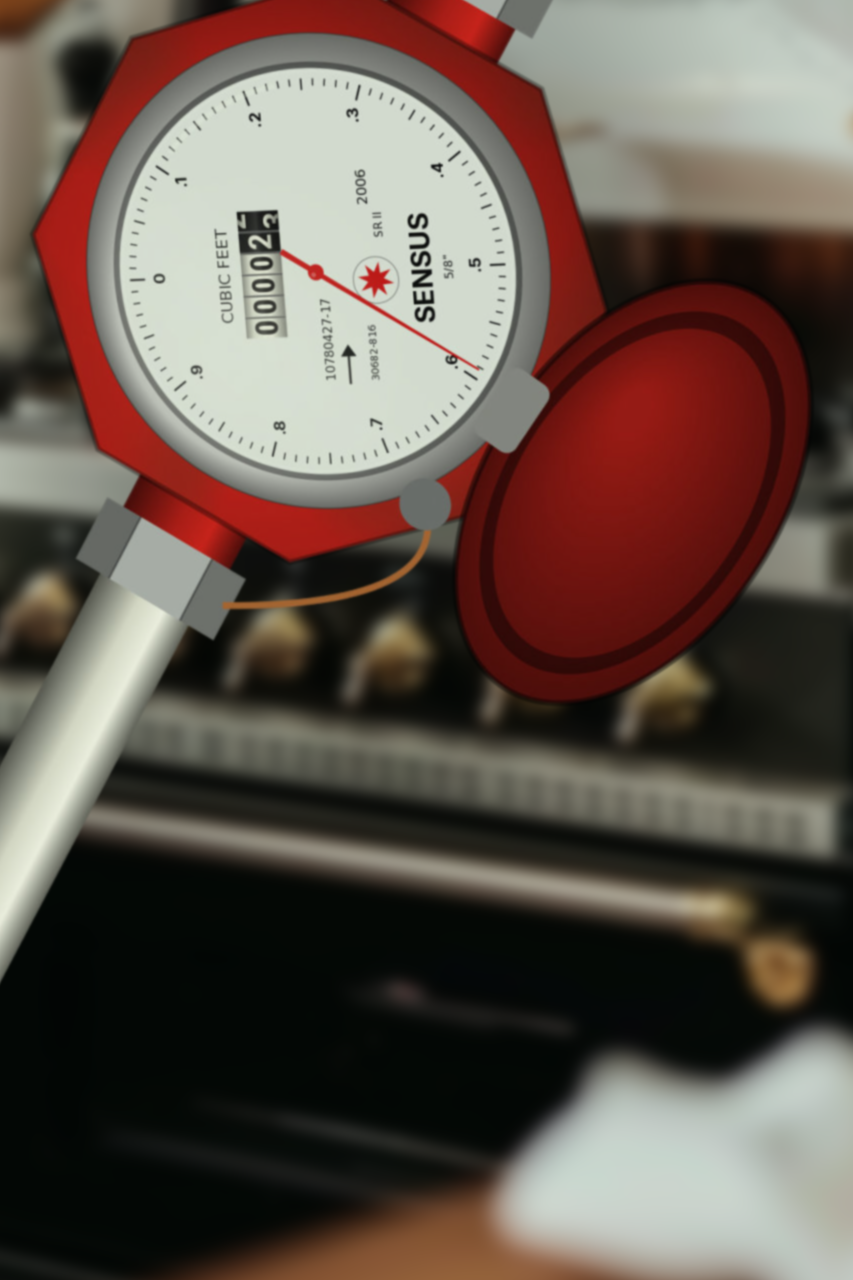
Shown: 22.59
